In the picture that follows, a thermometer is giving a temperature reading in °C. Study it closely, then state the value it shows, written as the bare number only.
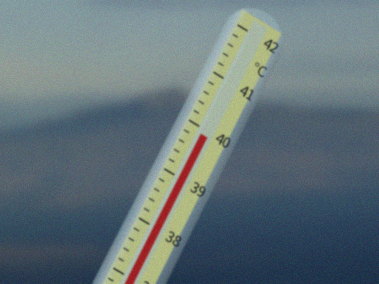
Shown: 39.9
